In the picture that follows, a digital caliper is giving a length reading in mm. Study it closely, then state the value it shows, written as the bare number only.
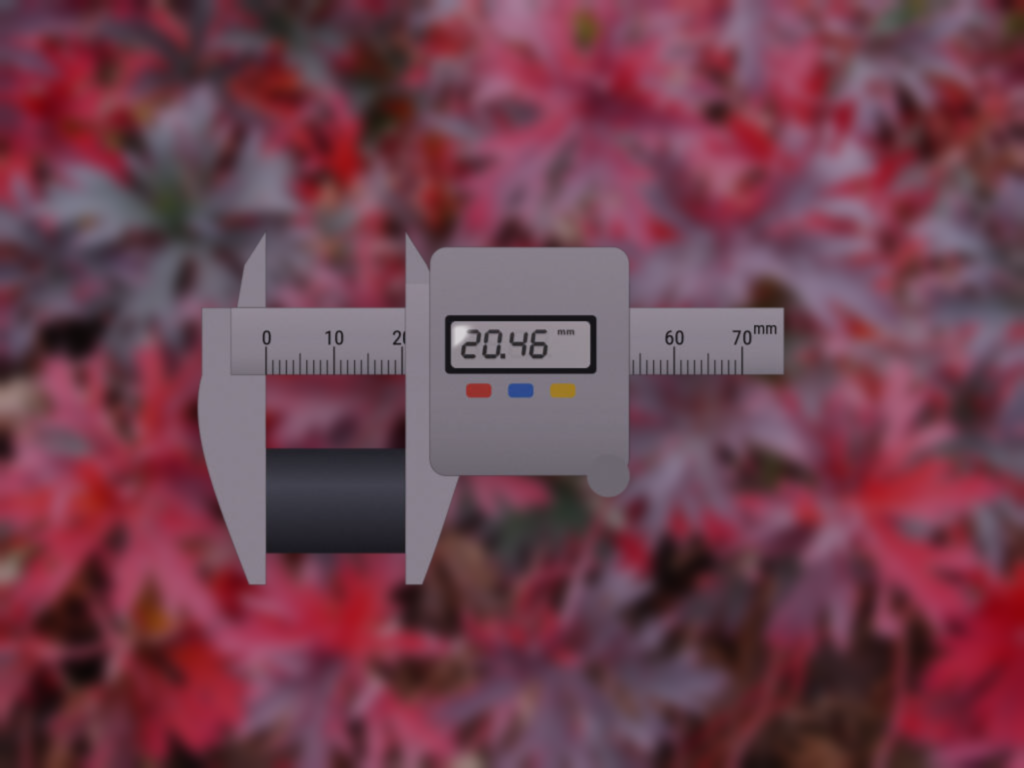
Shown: 20.46
